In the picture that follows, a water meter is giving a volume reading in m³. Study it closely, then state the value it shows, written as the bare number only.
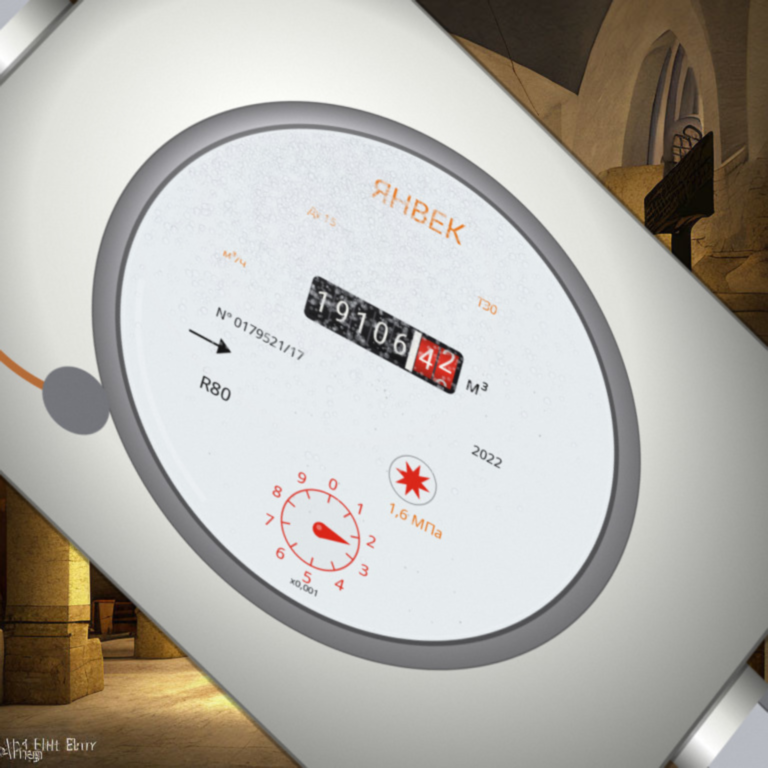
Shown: 19106.422
